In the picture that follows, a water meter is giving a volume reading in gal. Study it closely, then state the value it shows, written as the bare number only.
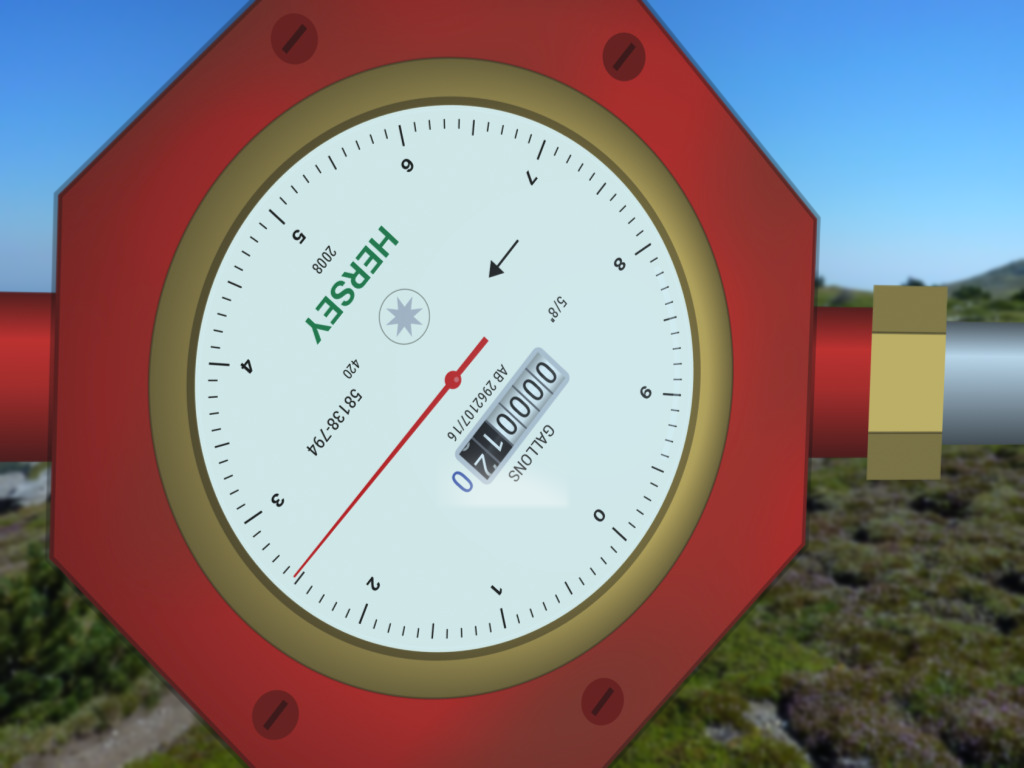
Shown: 122.5
